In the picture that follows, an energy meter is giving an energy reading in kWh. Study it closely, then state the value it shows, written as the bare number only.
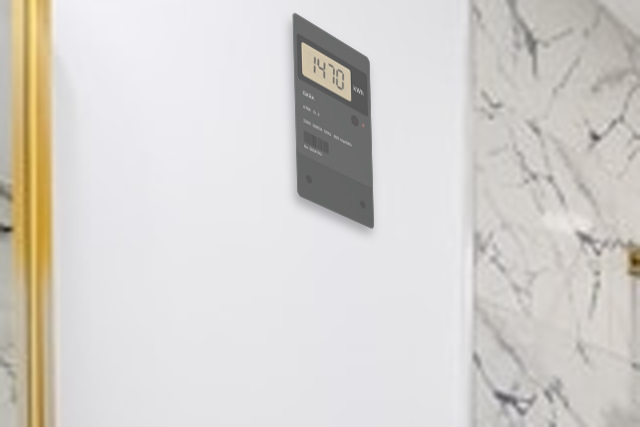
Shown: 1470
